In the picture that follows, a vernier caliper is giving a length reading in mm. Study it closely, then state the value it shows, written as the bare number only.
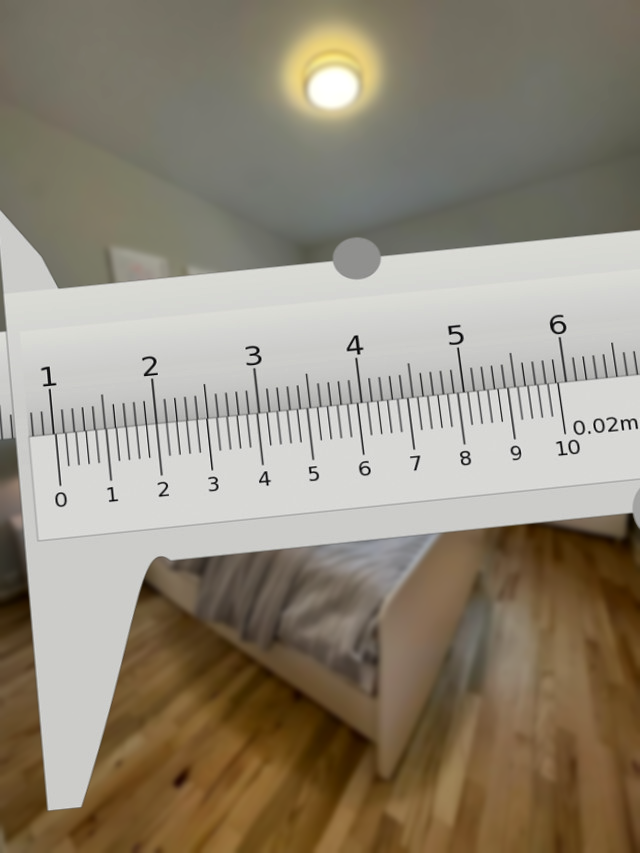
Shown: 10.2
